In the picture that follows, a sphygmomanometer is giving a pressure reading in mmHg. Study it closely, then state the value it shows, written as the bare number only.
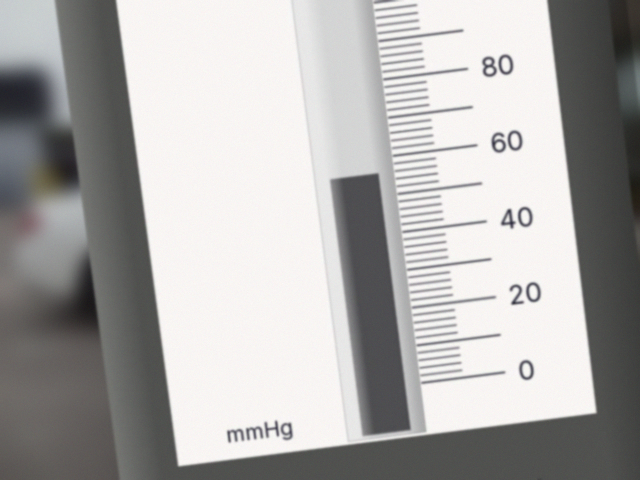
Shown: 56
